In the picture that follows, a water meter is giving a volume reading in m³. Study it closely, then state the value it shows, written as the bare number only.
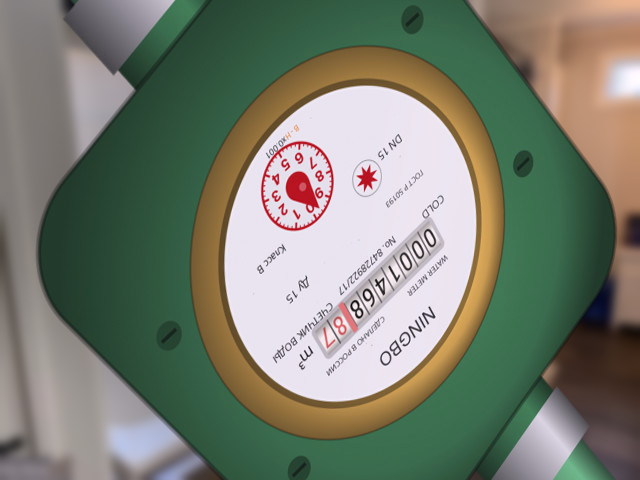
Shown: 1468.869
